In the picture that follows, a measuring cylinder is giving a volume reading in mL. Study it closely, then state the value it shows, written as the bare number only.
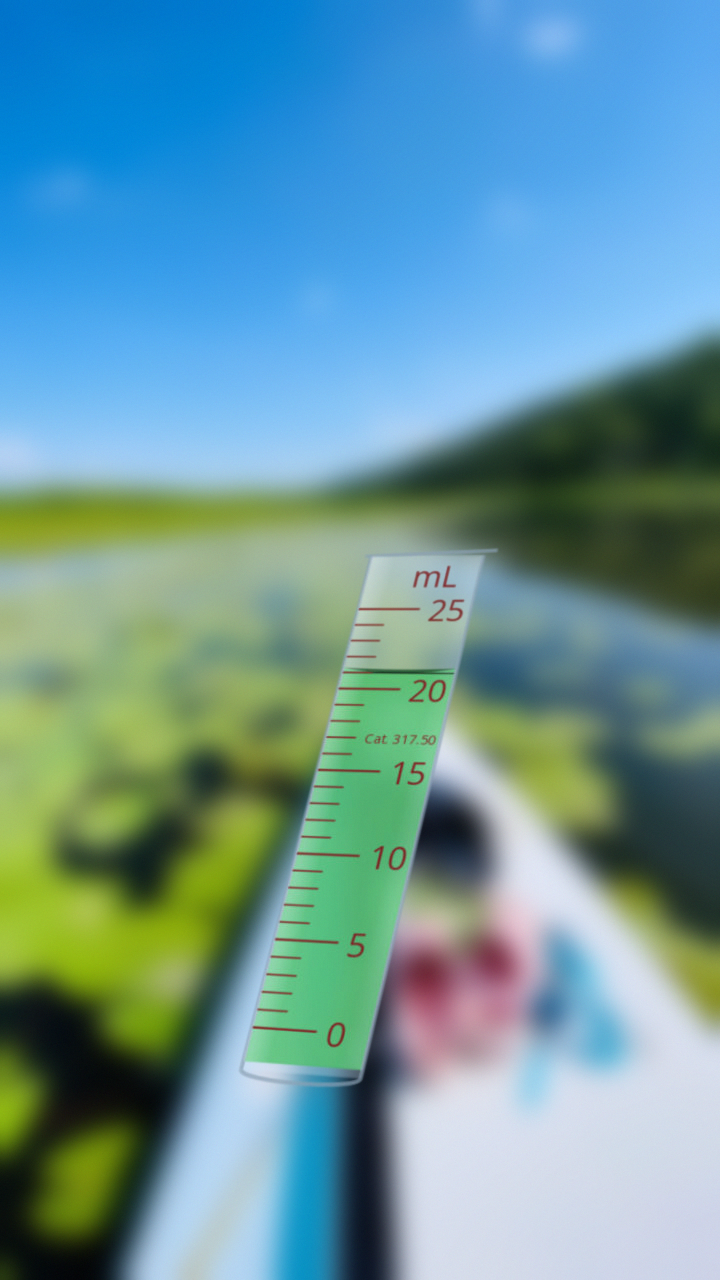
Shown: 21
